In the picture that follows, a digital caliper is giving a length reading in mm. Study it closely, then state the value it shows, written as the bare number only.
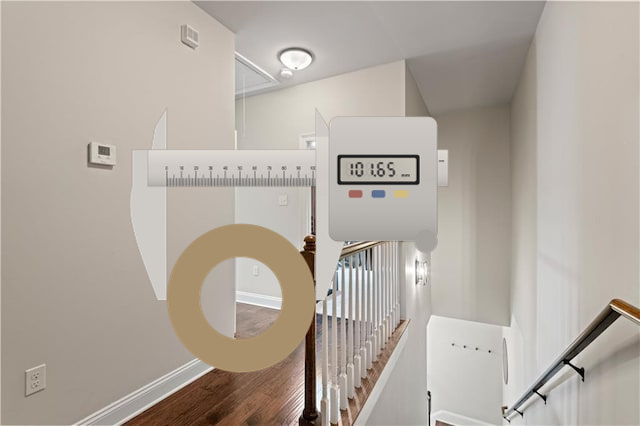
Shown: 101.65
